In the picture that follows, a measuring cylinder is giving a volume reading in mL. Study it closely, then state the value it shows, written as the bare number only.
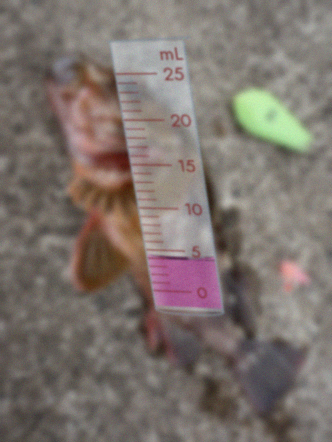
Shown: 4
